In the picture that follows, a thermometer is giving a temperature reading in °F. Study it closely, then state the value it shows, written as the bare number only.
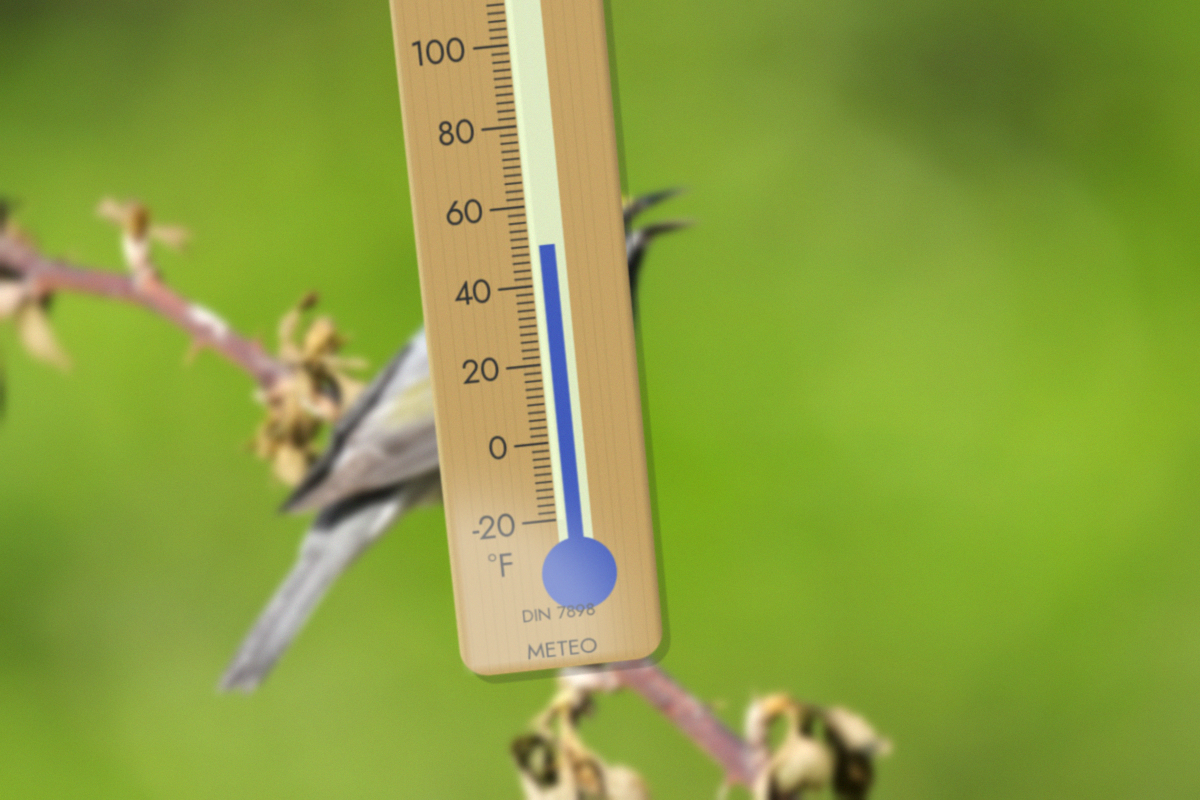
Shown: 50
